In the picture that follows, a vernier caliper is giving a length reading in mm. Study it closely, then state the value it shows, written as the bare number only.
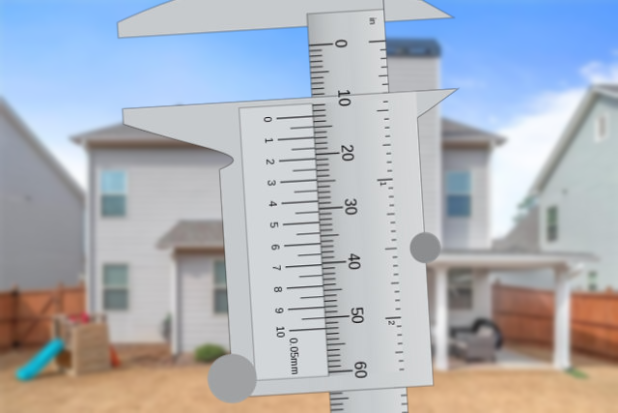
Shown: 13.0
